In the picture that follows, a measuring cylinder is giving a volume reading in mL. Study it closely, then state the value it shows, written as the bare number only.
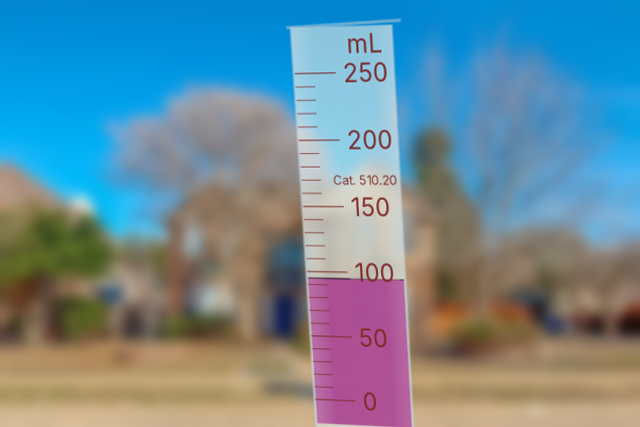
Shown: 95
